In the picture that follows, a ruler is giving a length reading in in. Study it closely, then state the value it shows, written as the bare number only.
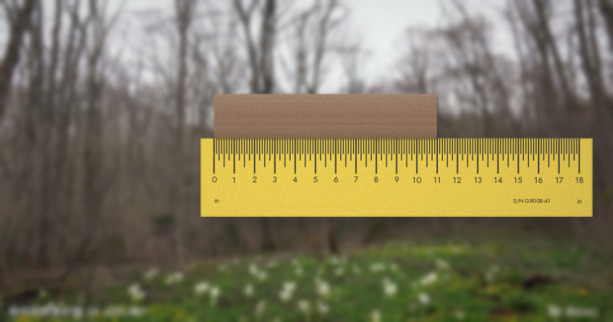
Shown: 11
